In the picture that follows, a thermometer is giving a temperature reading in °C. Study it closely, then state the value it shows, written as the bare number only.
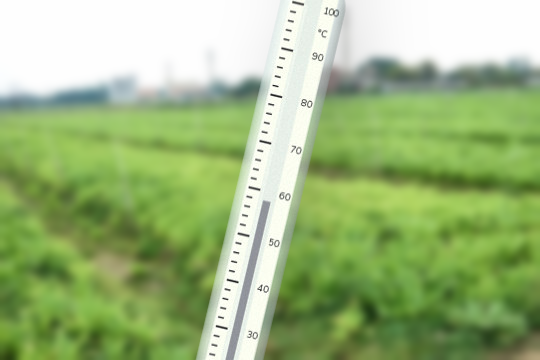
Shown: 58
